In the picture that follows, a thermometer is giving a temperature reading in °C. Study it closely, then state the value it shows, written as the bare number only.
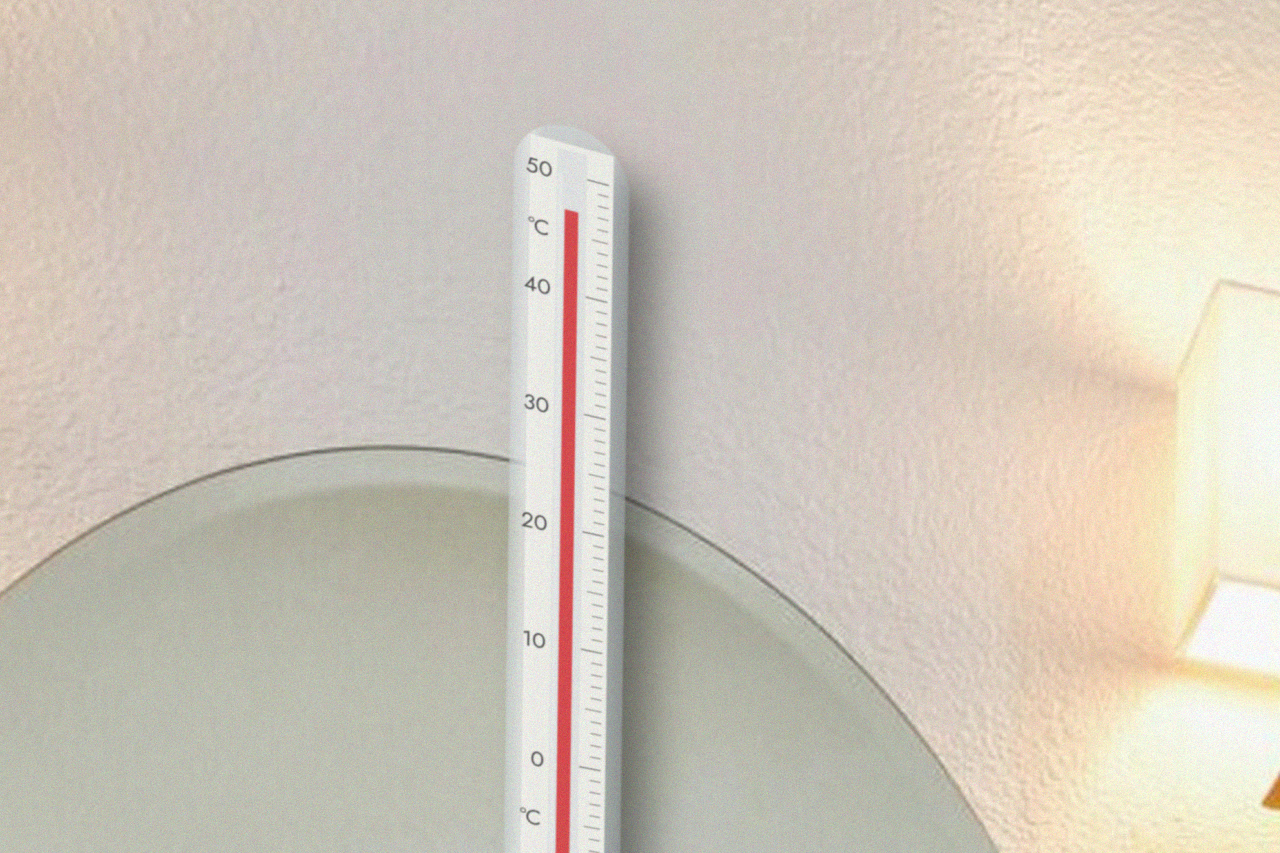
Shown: 47
